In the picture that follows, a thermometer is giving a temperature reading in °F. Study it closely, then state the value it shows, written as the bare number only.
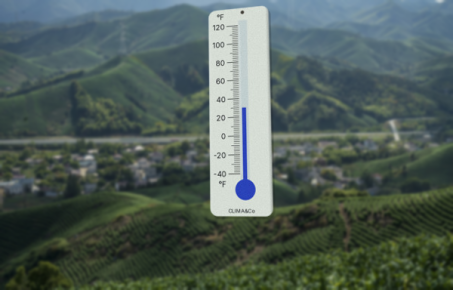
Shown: 30
